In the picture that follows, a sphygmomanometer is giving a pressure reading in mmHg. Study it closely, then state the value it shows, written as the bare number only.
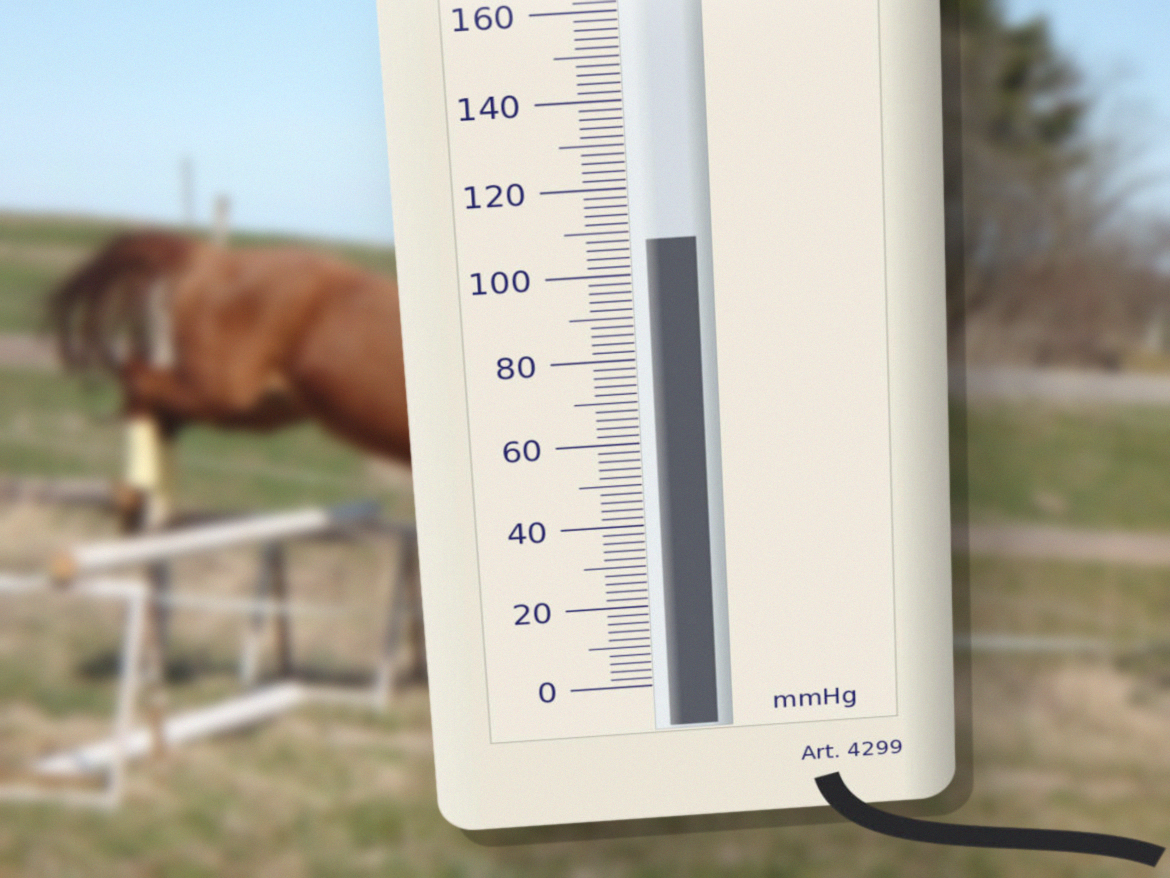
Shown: 108
